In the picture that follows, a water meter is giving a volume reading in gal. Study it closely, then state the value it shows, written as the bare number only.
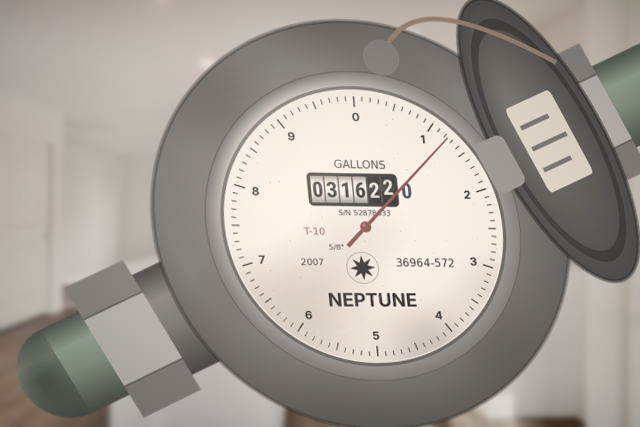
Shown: 316221.2
